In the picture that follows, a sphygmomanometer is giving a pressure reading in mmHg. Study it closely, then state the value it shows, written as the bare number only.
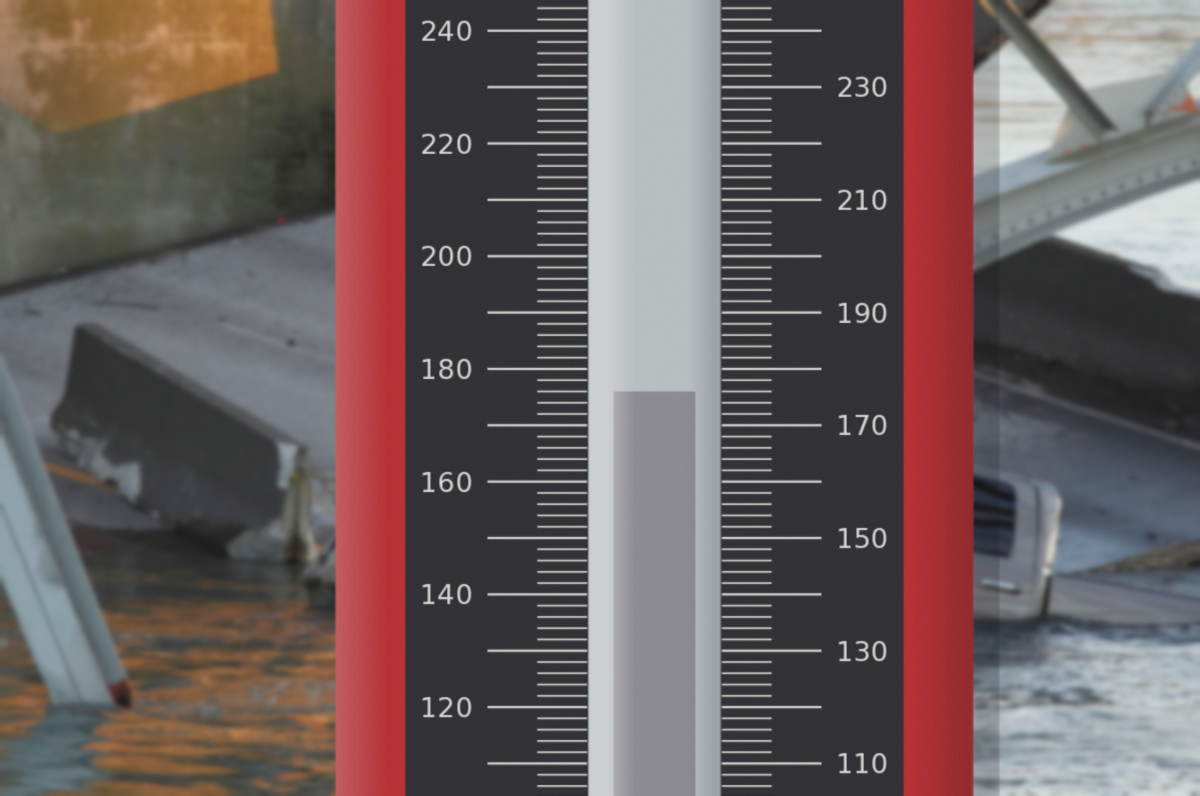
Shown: 176
